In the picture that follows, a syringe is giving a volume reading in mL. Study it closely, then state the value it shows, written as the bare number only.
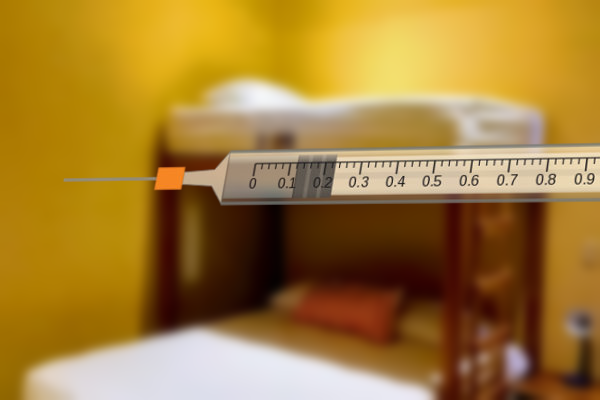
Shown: 0.12
